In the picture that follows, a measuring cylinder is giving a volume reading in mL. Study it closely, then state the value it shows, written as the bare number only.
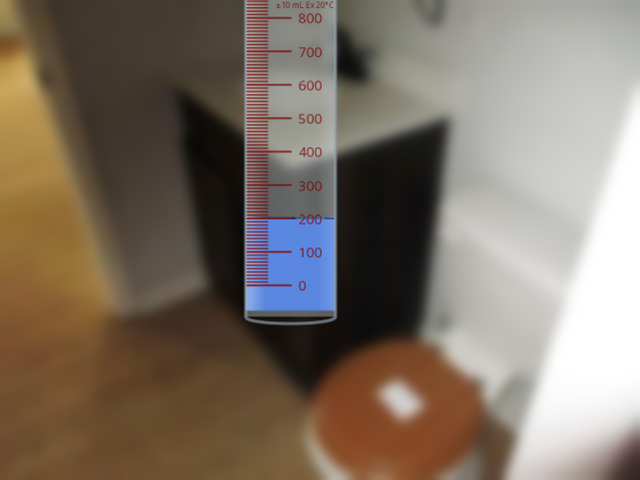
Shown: 200
